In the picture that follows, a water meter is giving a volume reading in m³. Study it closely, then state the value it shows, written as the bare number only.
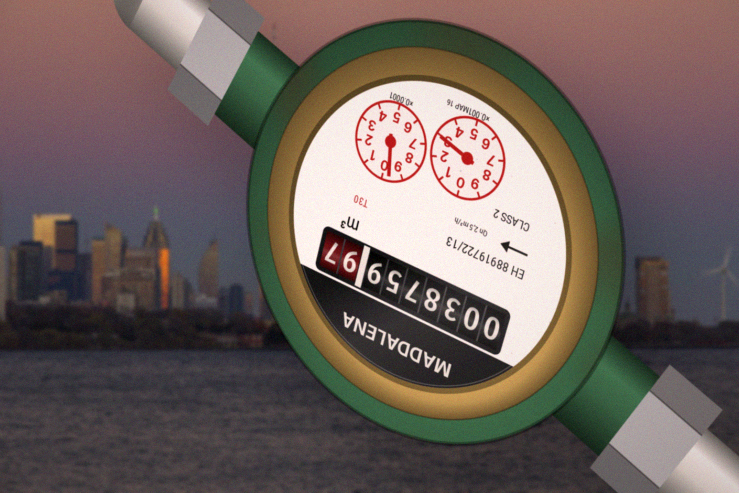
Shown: 38759.9729
